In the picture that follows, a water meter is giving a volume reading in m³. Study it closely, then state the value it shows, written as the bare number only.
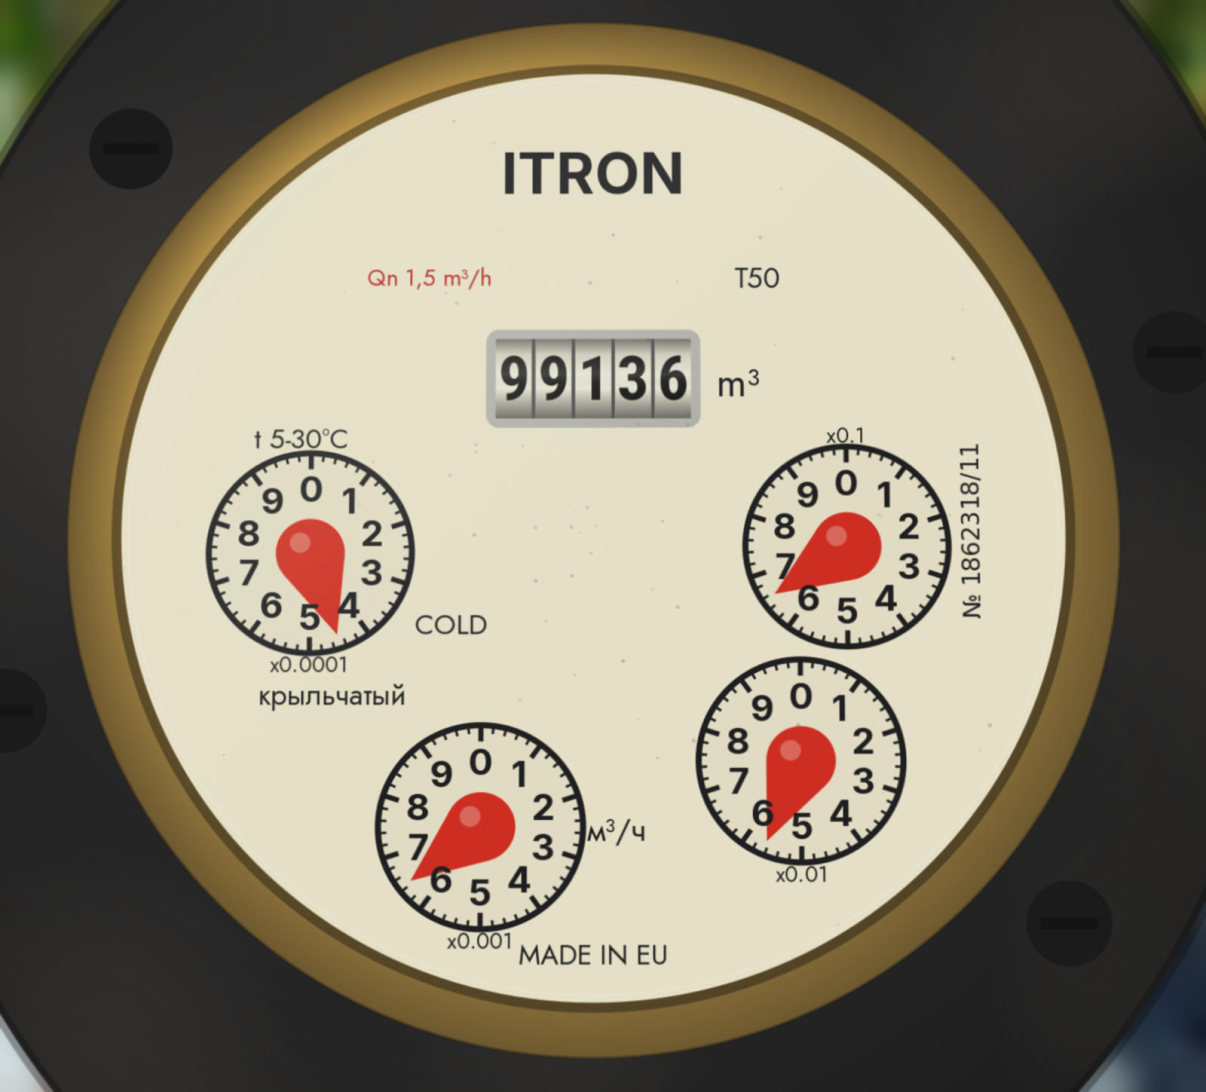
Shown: 99136.6564
